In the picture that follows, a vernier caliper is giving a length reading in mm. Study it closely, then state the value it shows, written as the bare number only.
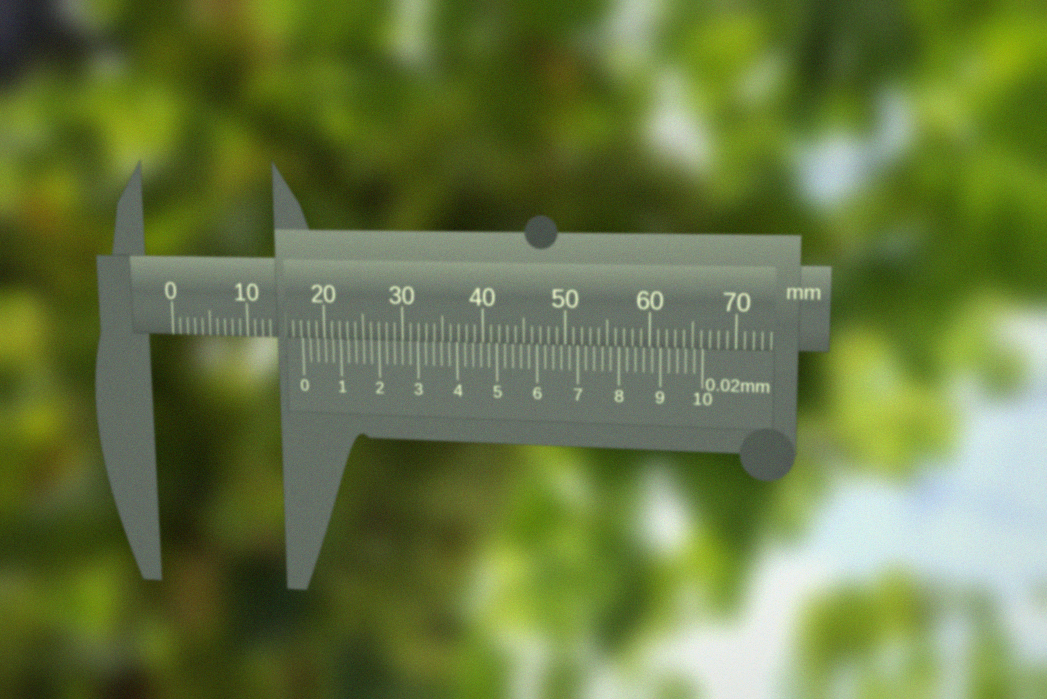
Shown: 17.2
